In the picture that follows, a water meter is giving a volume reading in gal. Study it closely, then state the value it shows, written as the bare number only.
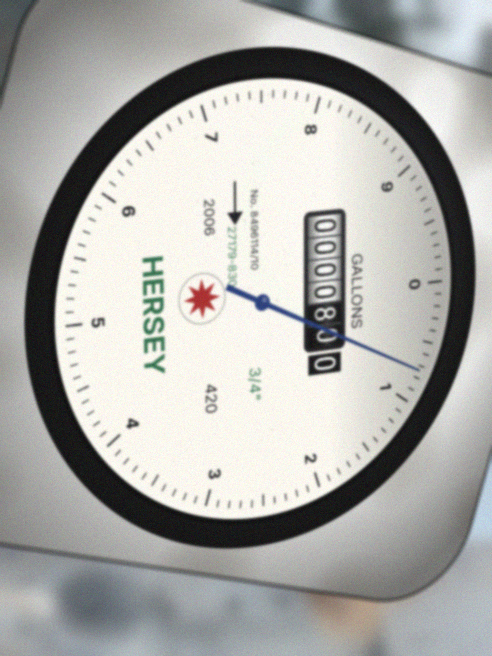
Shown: 800.7
